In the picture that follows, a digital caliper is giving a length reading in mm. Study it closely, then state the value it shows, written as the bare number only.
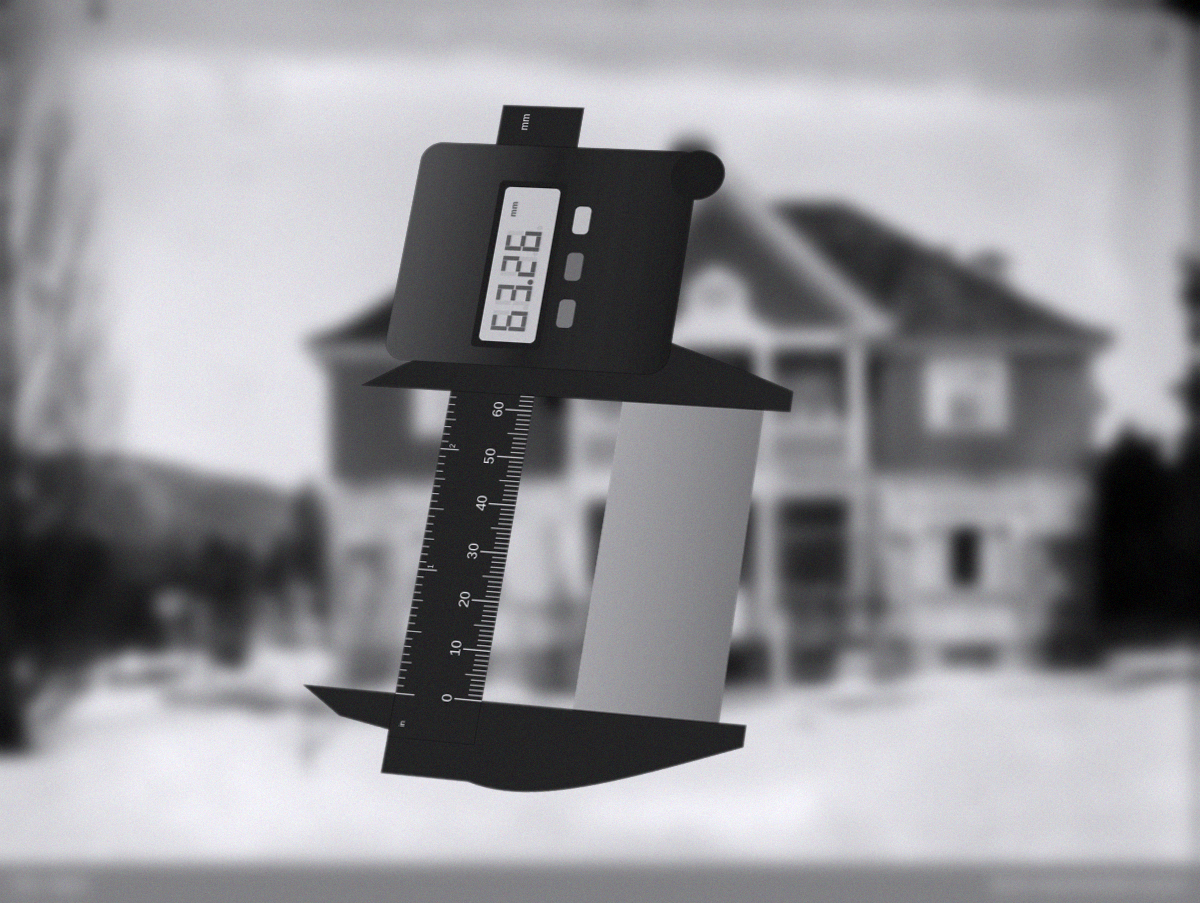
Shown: 63.26
